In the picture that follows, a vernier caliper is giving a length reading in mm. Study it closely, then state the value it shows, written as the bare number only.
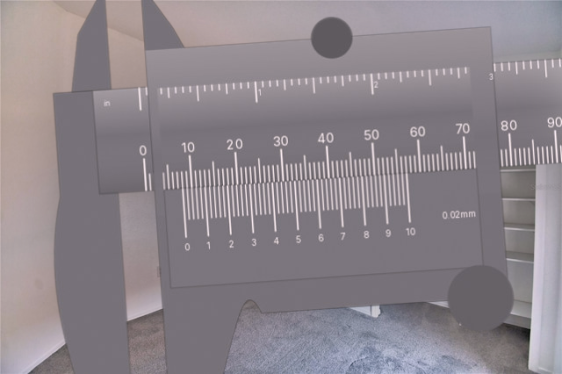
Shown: 8.0
